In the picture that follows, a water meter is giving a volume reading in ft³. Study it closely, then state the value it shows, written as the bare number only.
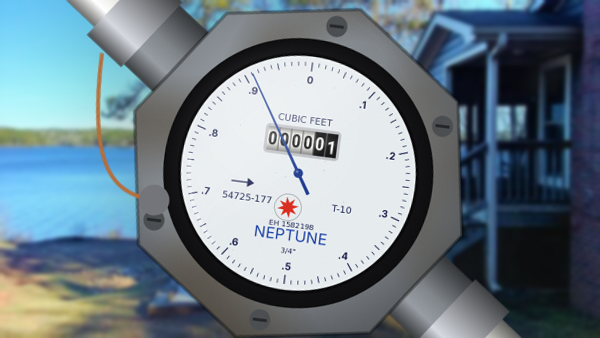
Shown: 0.91
